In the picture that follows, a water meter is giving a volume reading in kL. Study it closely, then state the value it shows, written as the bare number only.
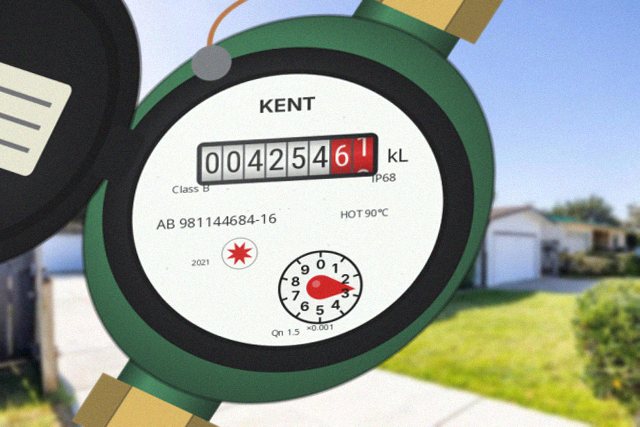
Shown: 4254.612
